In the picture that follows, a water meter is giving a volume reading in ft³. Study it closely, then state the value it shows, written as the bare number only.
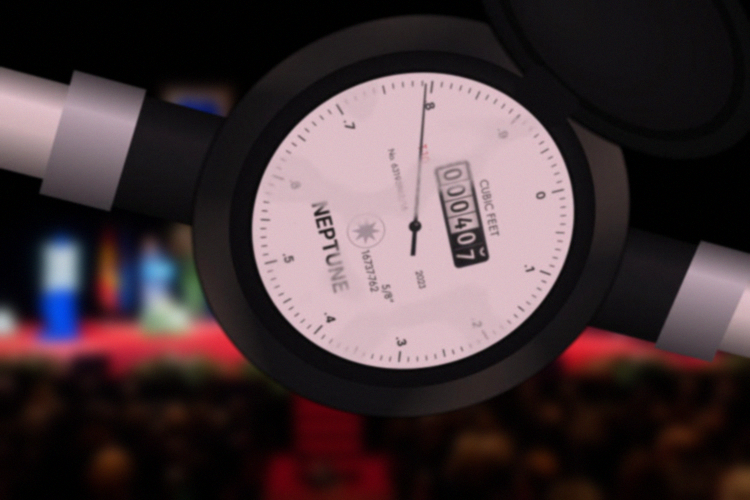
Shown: 406.79
